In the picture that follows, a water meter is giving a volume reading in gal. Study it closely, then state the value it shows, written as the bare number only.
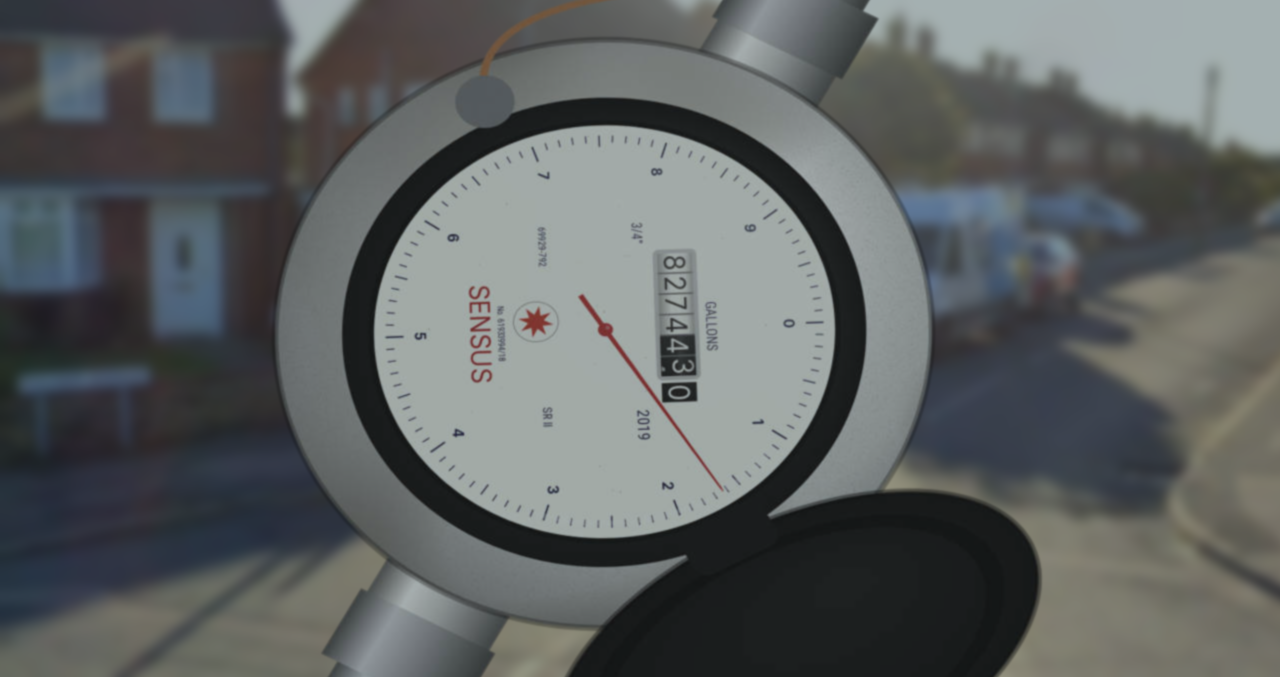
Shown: 8274431.6
